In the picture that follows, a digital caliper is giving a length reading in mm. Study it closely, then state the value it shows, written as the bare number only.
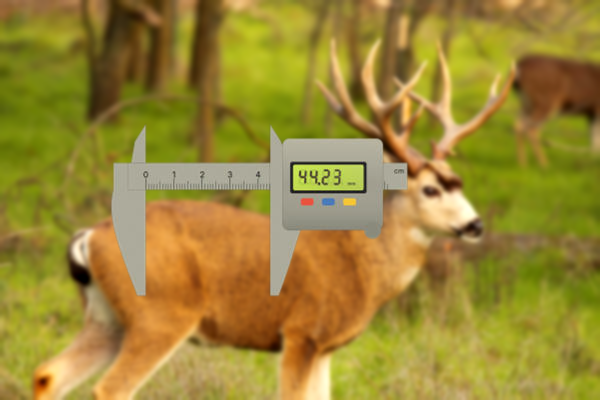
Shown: 44.23
